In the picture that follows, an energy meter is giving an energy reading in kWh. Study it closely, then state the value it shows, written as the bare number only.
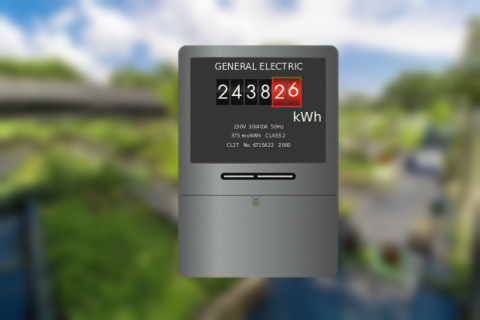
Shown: 2438.26
